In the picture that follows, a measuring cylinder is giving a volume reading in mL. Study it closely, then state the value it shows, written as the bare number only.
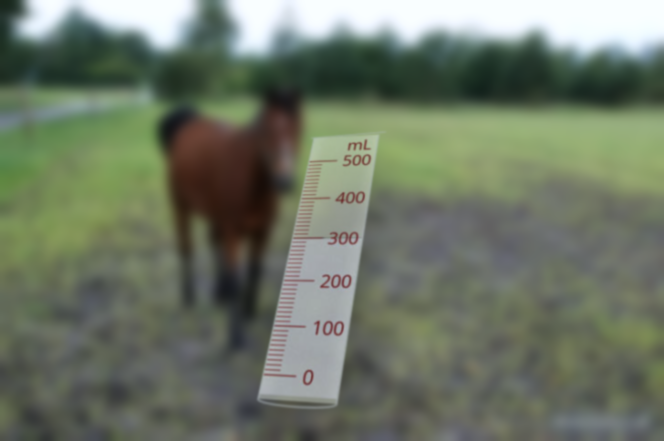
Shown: 300
